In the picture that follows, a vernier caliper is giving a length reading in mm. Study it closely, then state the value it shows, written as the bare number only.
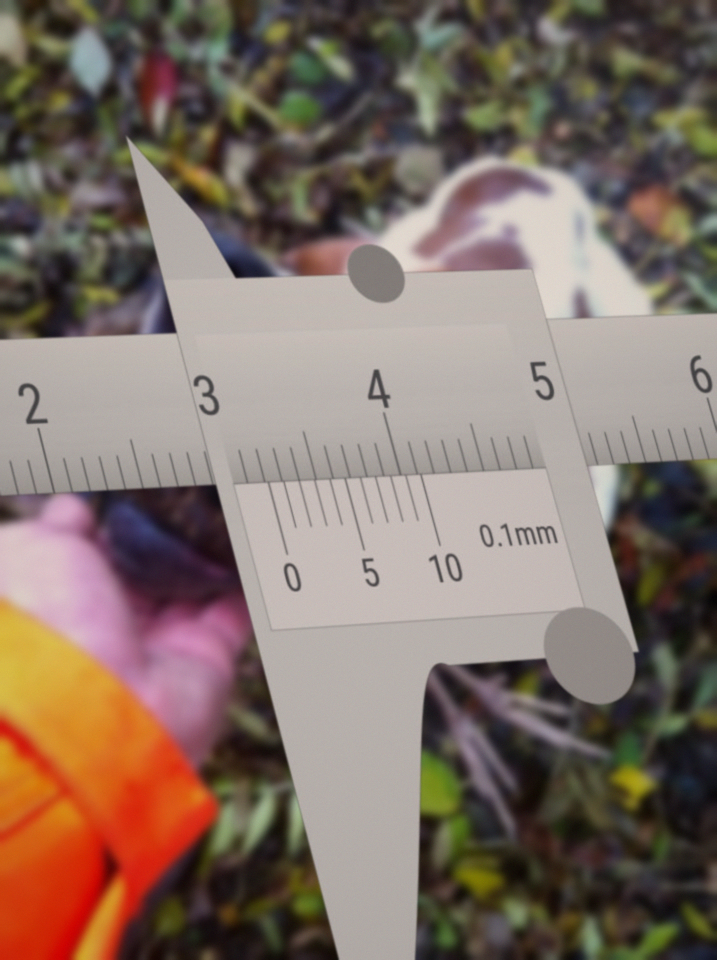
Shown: 32.2
